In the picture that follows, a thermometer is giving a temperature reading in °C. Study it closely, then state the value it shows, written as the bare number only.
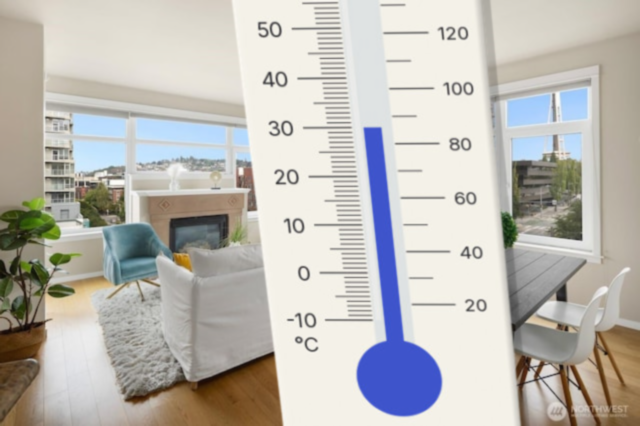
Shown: 30
